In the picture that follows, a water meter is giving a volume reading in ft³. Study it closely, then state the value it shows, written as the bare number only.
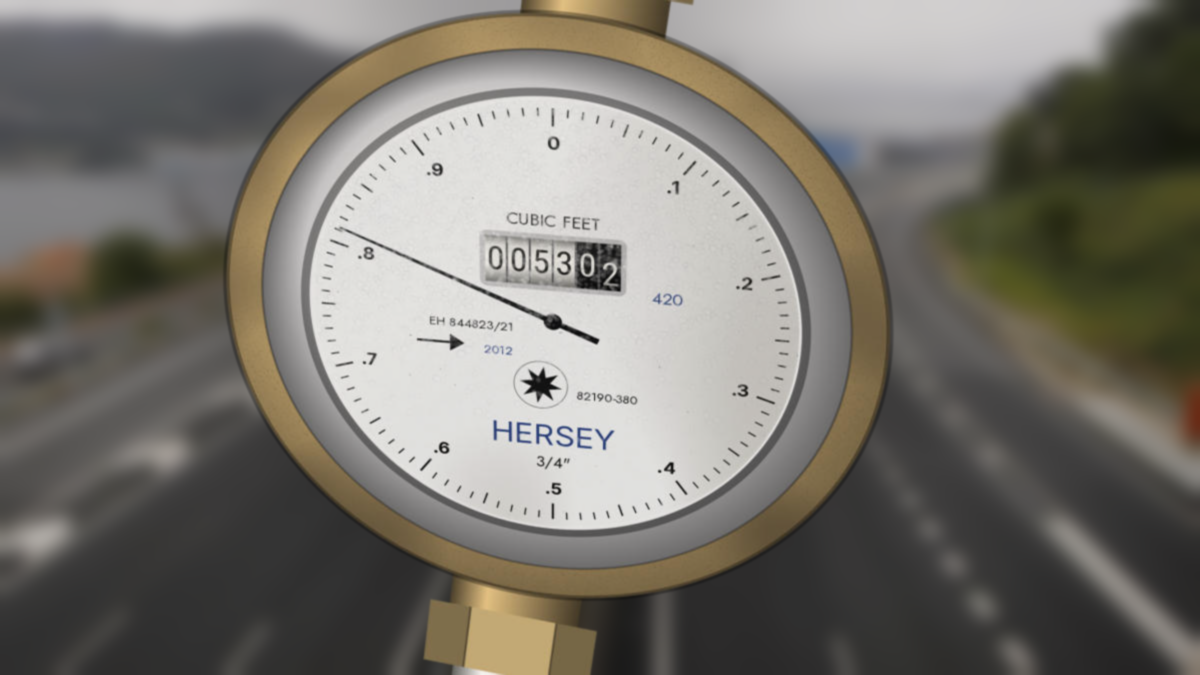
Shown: 5301.81
